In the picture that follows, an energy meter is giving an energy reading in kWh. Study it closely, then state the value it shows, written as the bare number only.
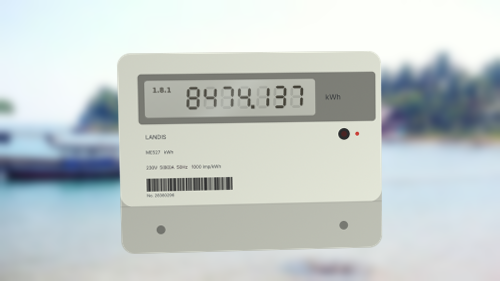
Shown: 8474.137
